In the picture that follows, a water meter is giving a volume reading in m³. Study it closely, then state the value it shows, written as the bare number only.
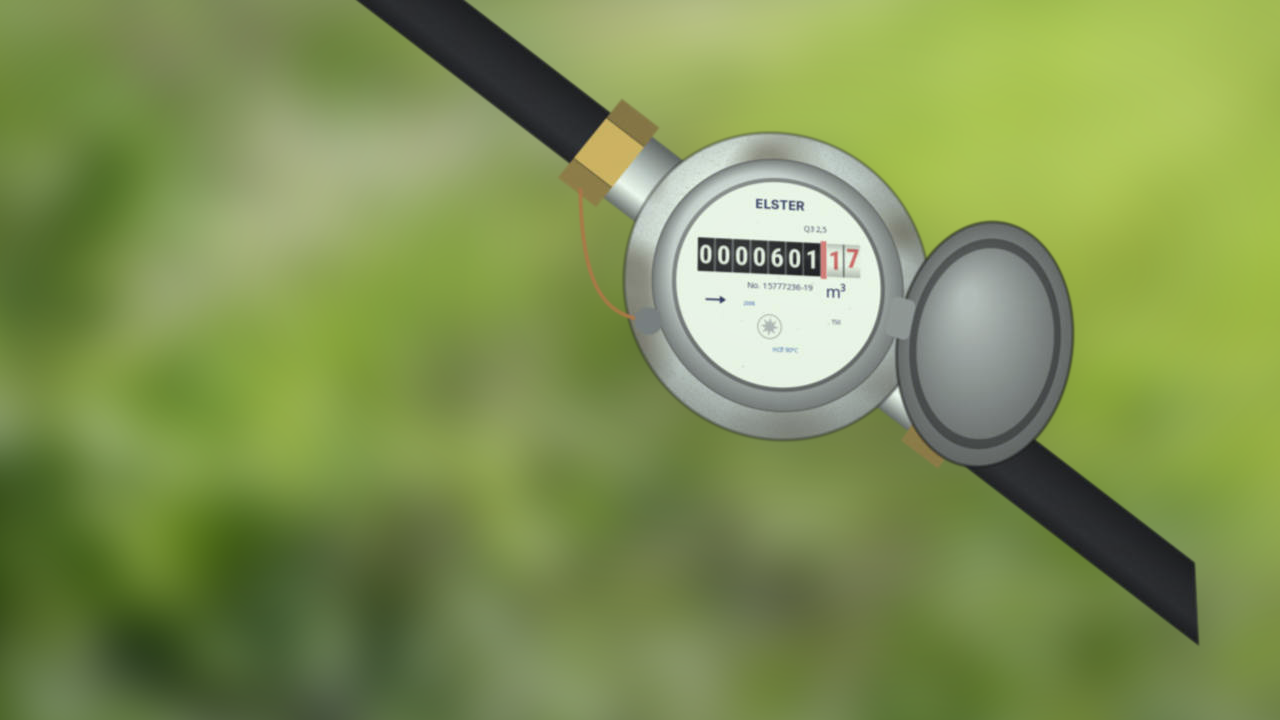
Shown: 601.17
